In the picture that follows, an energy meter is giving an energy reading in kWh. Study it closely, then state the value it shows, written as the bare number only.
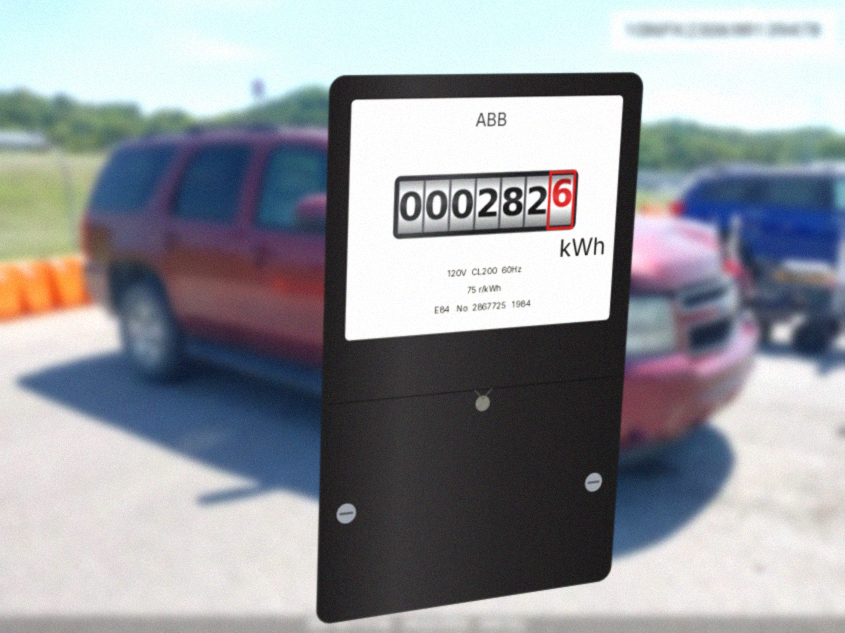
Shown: 282.6
